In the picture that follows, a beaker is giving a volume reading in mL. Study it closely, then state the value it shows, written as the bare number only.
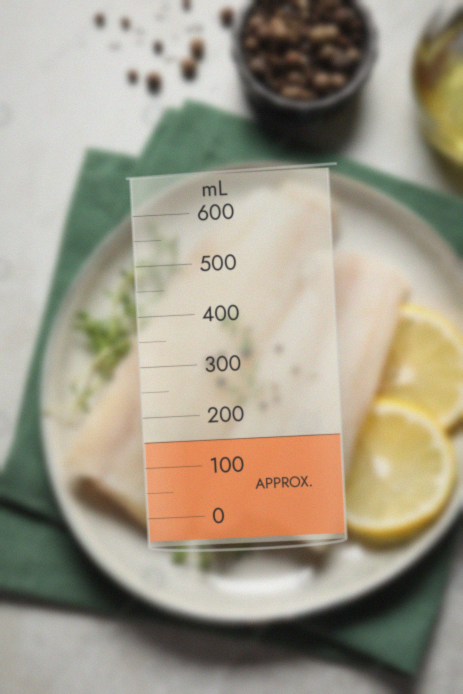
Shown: 150
